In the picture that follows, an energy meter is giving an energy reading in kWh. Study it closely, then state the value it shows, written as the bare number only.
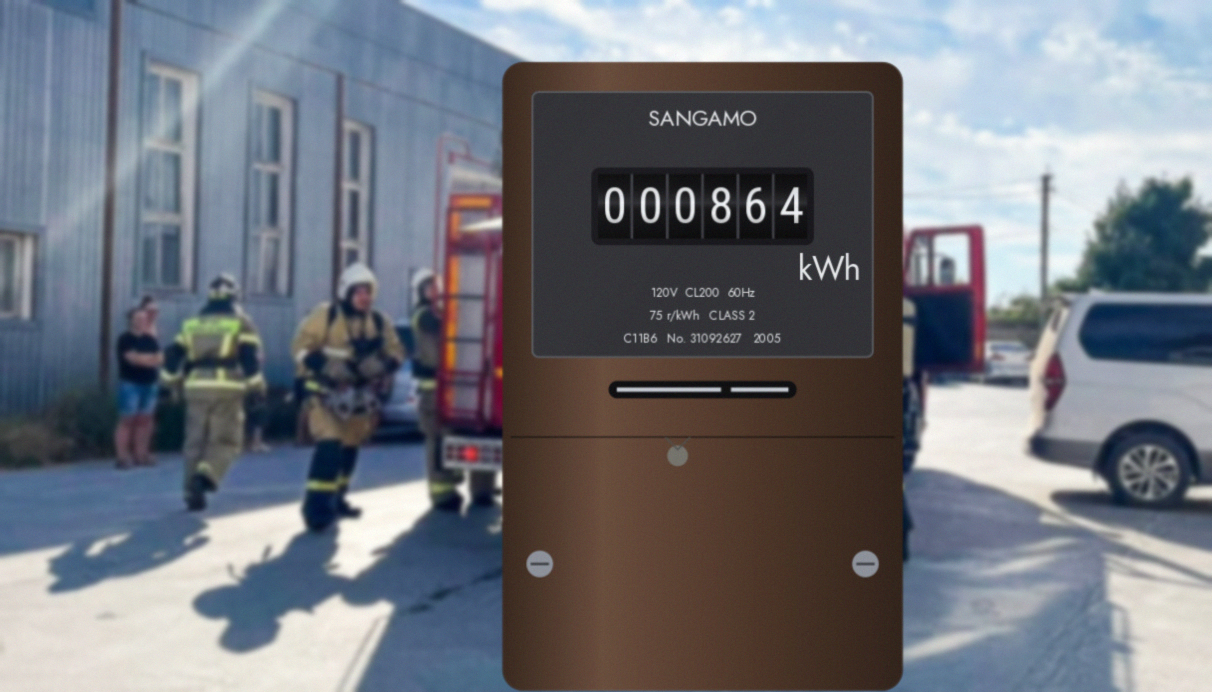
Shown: 864
